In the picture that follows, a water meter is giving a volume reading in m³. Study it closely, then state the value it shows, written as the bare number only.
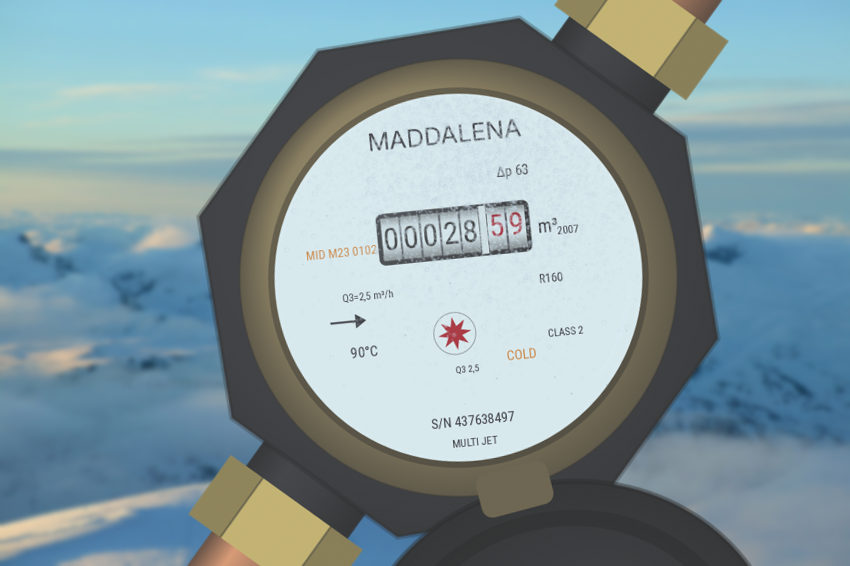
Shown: 28.59
